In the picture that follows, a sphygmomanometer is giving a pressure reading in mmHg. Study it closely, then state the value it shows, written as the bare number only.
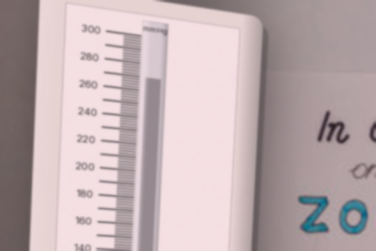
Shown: 270
